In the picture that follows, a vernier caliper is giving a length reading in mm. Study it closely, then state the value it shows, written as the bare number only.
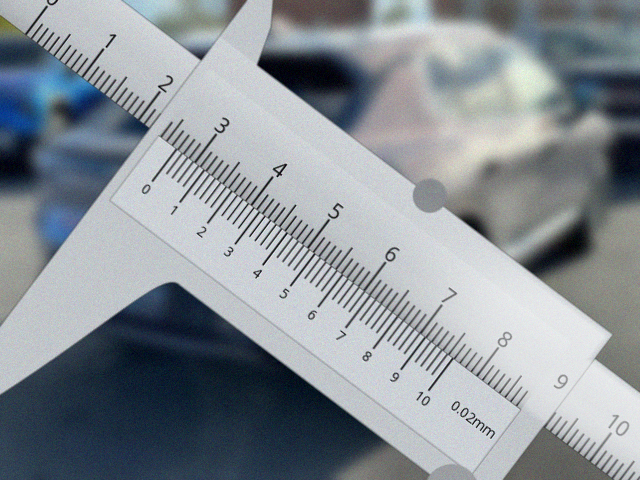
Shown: 26.8
